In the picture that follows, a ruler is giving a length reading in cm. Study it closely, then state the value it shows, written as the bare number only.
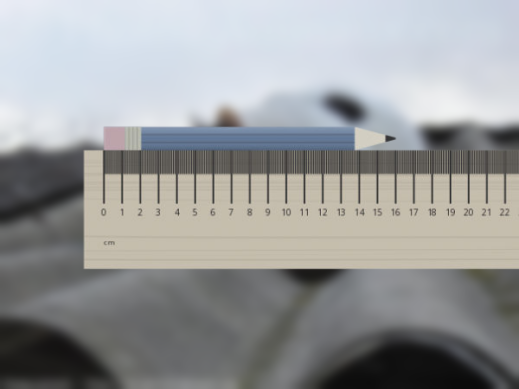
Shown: 16
